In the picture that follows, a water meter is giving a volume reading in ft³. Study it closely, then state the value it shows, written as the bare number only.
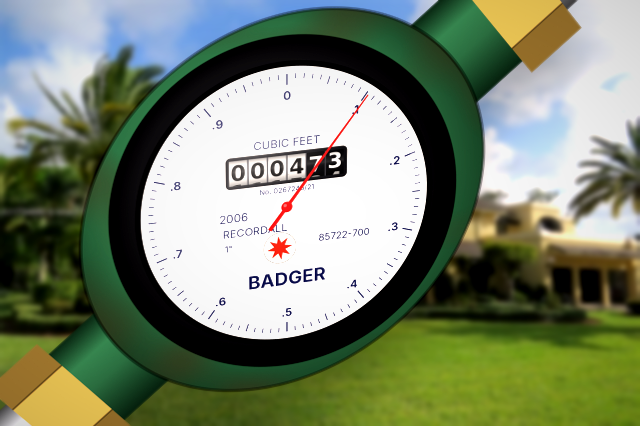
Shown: 473.10
